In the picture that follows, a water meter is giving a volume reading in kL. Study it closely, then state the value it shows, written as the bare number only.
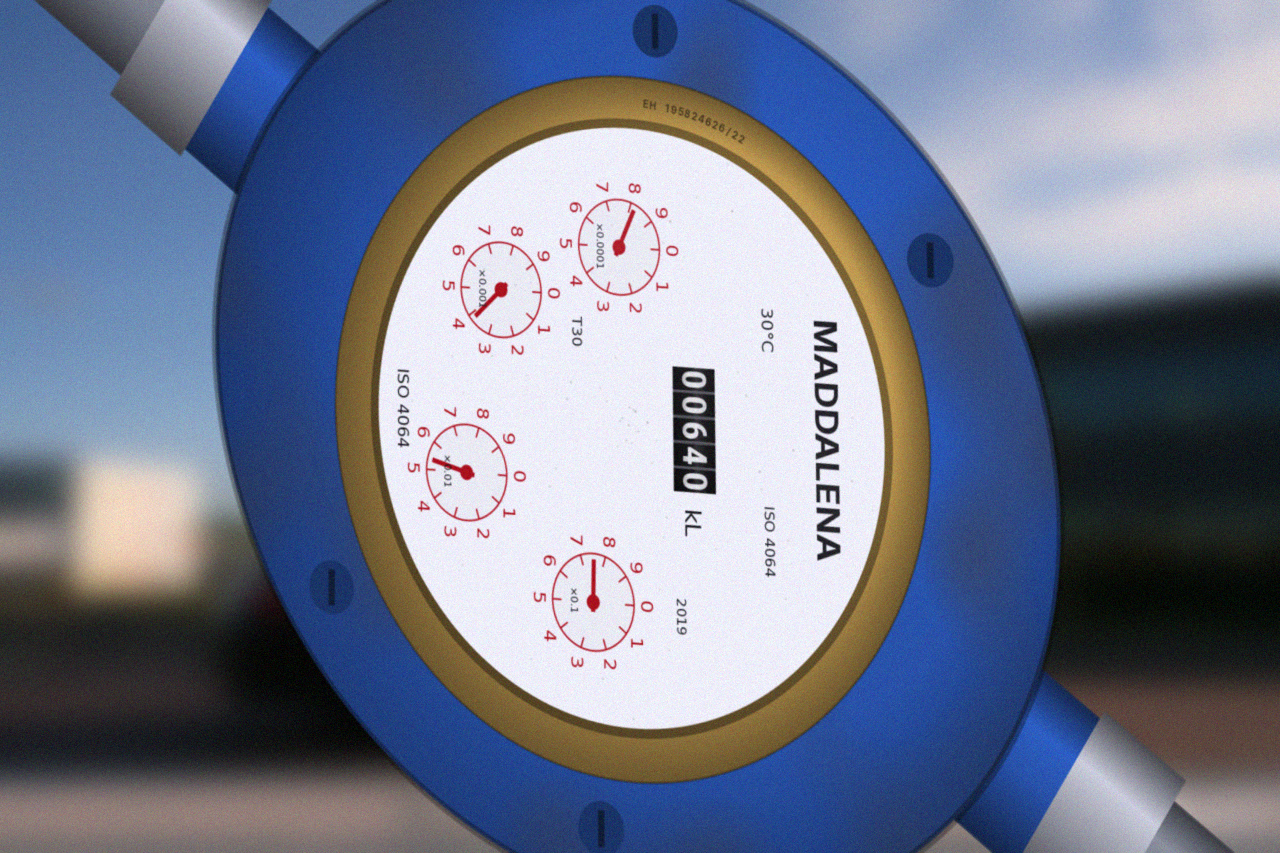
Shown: 640.7538
